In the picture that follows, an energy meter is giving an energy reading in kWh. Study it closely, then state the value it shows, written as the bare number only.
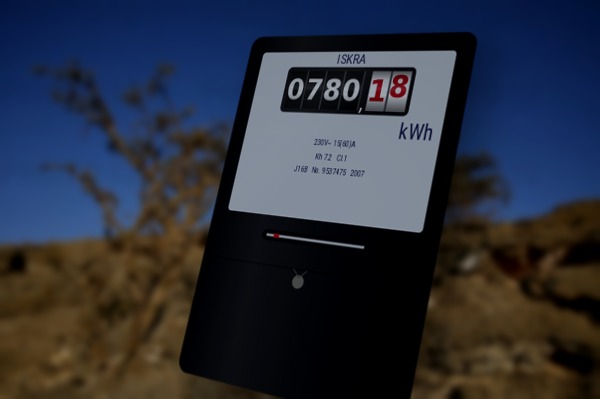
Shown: 780.18
